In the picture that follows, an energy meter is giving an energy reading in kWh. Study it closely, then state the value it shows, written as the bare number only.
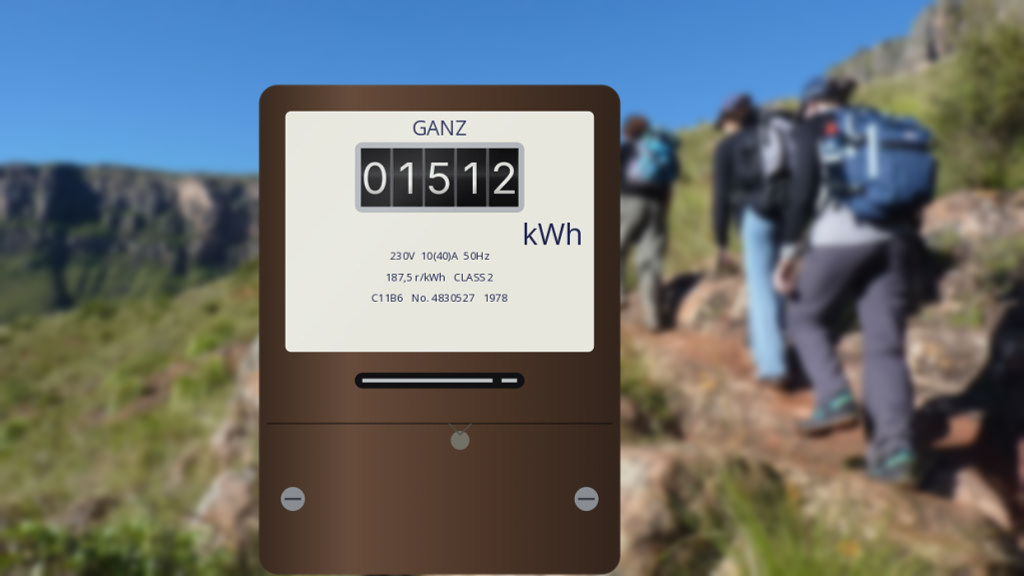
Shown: 1512
